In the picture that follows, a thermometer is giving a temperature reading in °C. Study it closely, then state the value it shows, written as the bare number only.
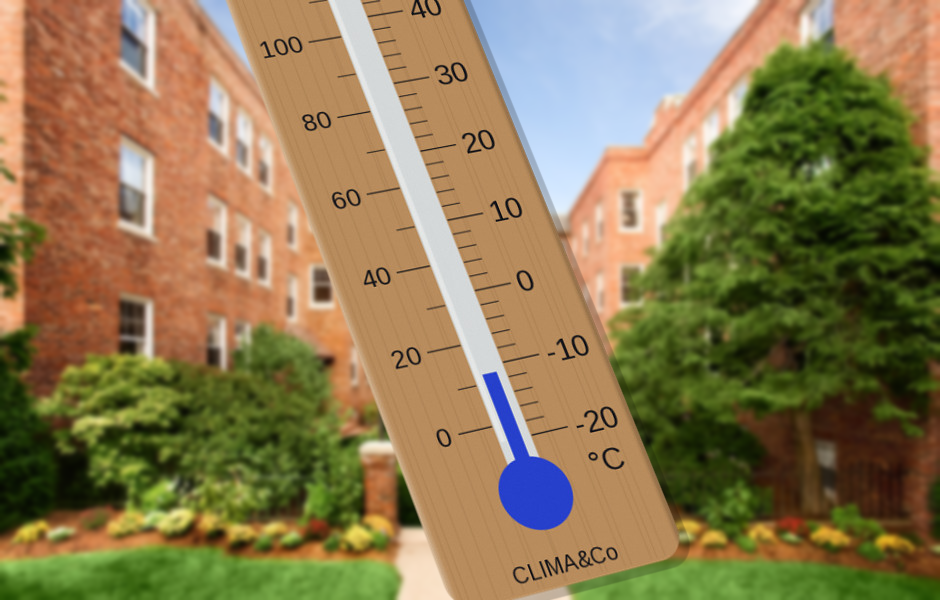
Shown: -11
